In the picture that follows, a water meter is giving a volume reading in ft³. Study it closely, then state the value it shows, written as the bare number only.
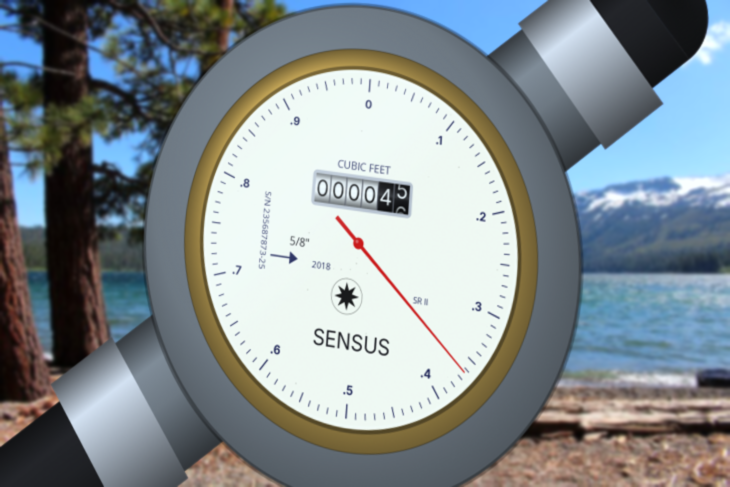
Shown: 45.36
